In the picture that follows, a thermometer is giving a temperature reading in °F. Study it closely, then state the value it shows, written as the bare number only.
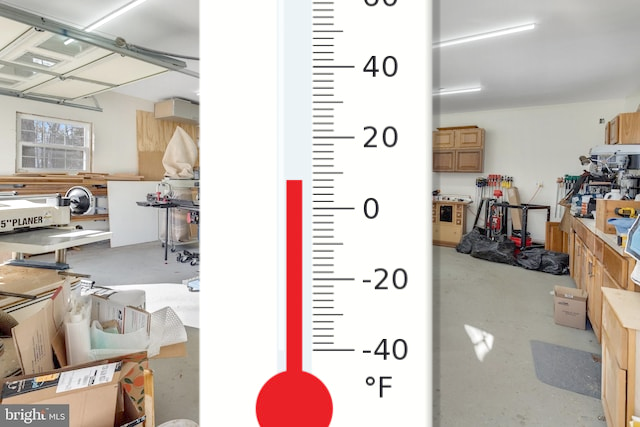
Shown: 8
